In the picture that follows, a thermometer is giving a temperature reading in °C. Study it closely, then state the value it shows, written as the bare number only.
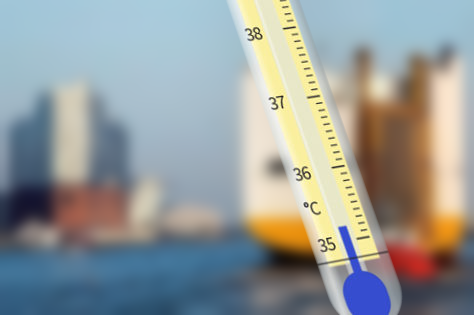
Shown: 35.2
